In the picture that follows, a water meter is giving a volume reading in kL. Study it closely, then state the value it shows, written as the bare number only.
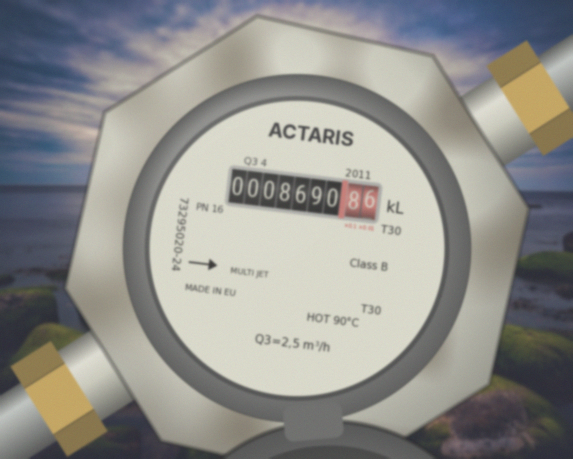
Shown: 8690.86
